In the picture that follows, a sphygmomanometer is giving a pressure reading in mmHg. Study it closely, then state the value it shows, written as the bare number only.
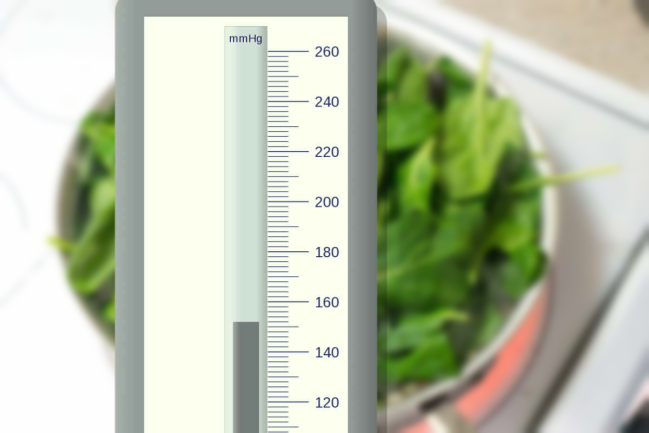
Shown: 152
